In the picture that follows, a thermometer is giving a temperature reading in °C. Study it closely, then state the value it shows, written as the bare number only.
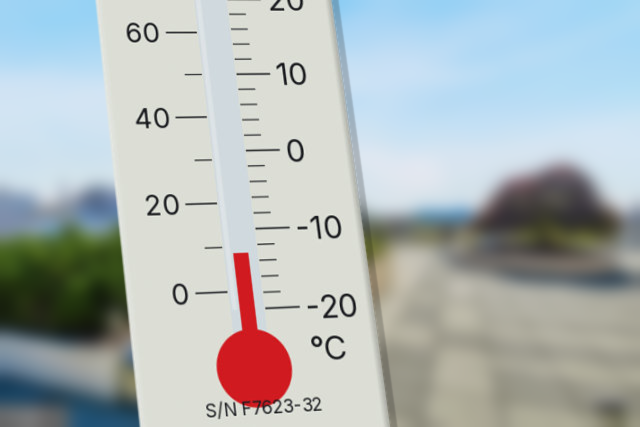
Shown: -13
